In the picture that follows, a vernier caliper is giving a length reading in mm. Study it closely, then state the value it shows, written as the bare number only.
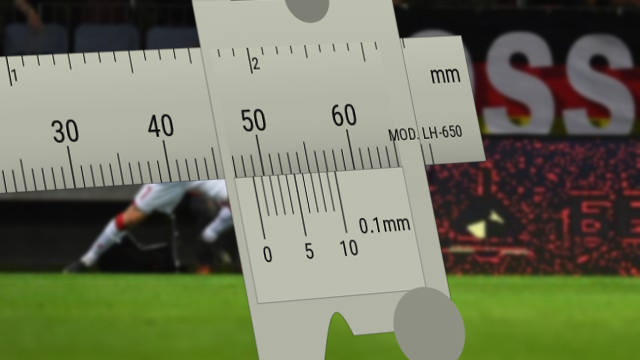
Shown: 48.8
